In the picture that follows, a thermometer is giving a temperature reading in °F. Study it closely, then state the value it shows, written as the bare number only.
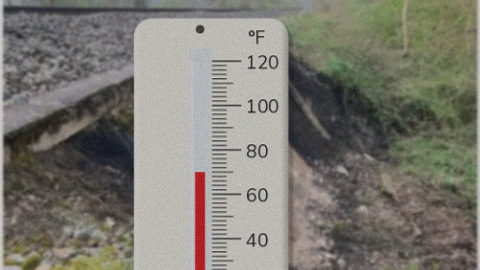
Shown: 70
